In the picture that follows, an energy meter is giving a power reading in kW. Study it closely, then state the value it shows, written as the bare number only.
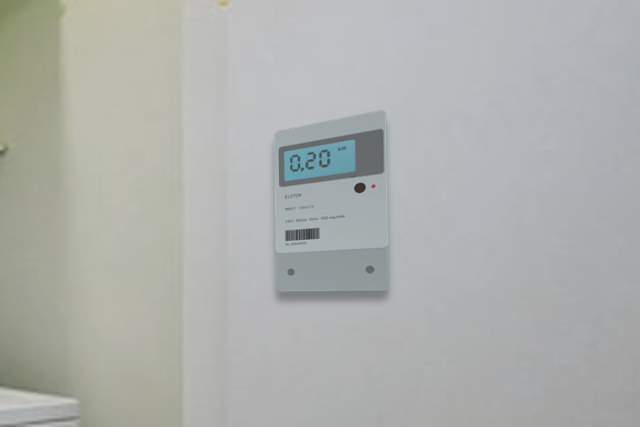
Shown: 0.20
